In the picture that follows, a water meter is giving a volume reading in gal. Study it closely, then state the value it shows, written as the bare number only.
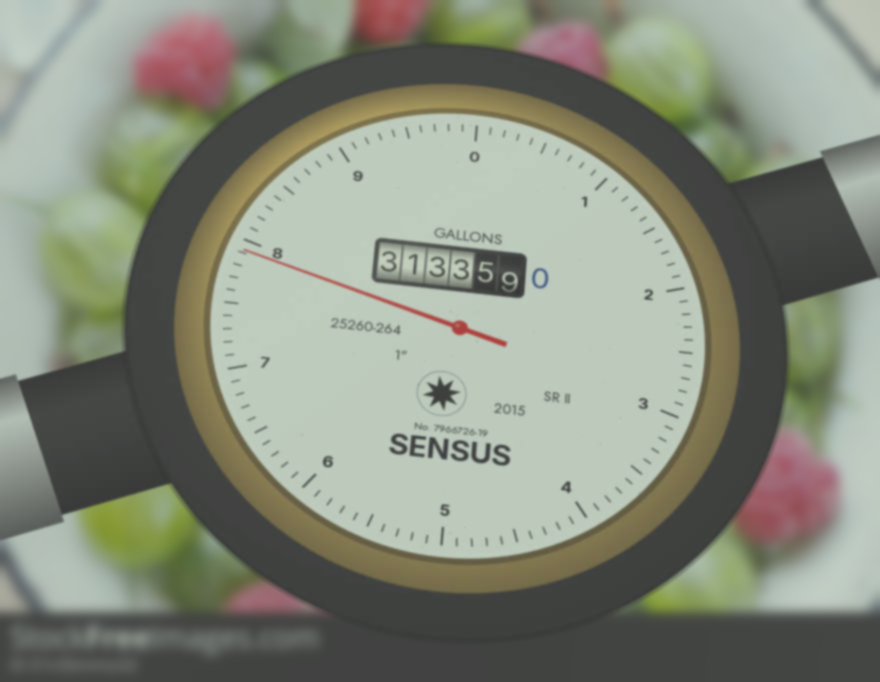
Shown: 3133587.9
